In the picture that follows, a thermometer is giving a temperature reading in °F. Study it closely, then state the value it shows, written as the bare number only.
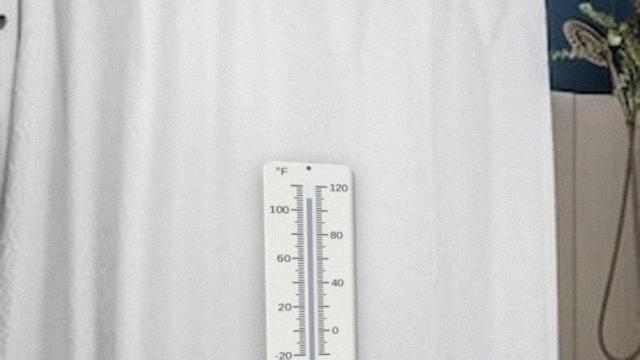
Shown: 110
